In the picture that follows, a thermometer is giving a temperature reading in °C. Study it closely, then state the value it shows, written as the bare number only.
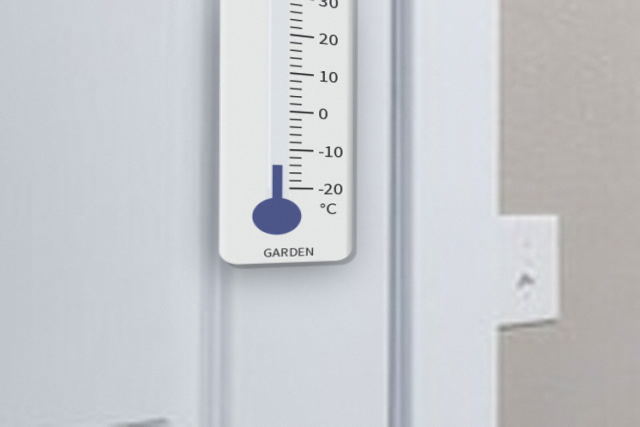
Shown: -14
